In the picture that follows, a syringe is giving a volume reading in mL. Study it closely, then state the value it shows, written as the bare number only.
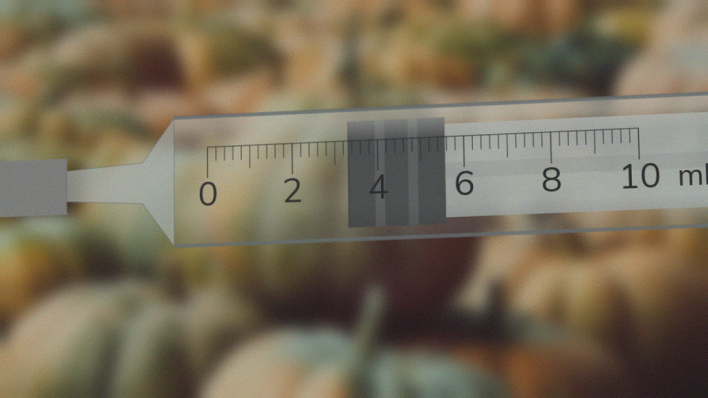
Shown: 3.3
